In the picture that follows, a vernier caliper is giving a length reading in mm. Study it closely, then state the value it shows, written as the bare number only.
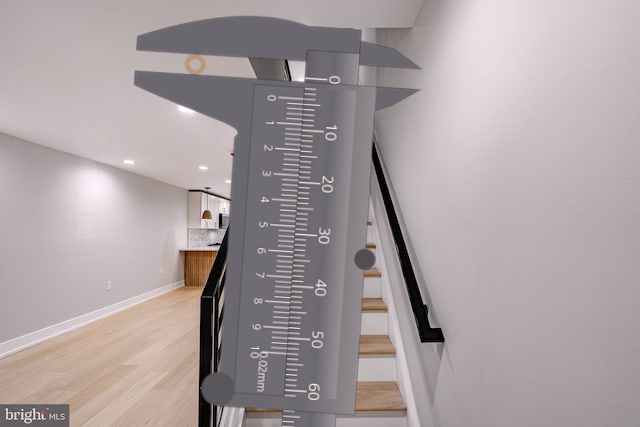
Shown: 4.0
